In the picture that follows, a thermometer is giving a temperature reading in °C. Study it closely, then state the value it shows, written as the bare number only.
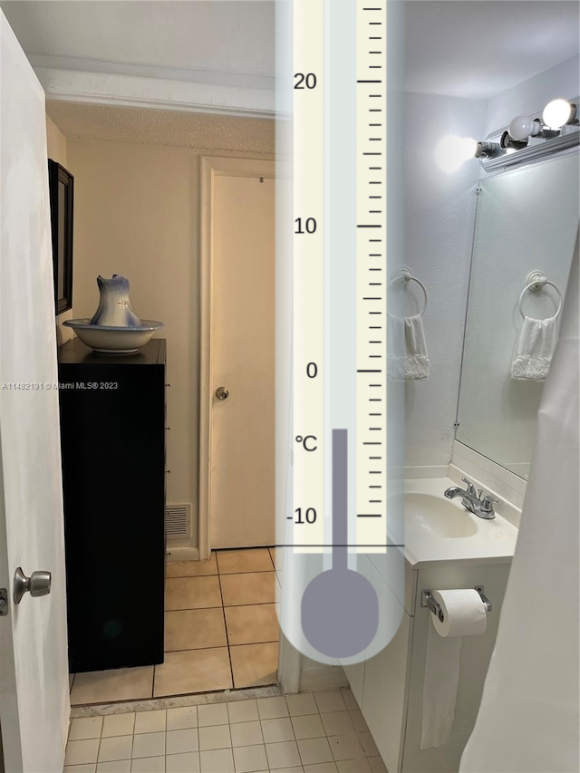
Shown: -4
